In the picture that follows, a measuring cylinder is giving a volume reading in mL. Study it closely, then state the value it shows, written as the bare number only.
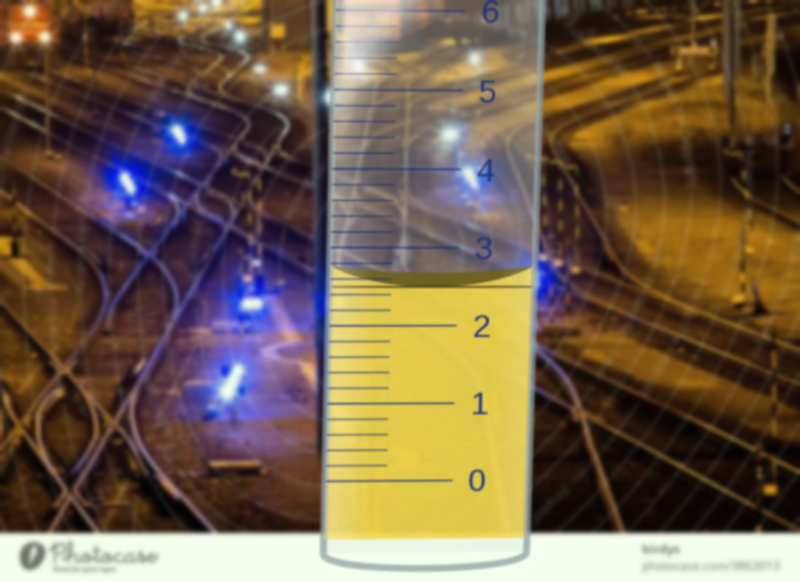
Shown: 2.5
